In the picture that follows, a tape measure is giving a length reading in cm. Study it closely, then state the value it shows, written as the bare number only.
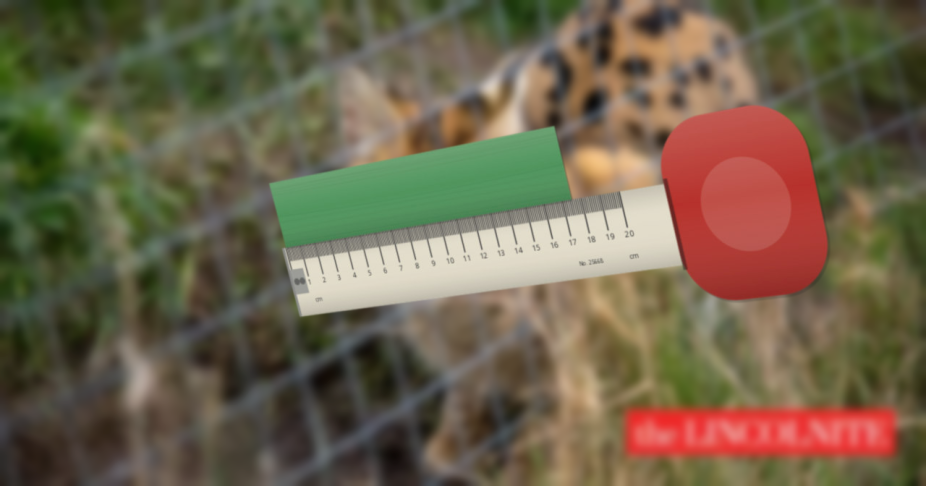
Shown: 17.5
